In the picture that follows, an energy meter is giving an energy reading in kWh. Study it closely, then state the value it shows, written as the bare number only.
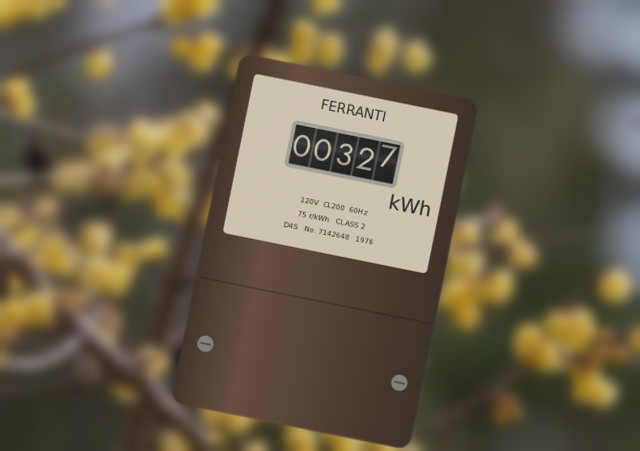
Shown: 327
